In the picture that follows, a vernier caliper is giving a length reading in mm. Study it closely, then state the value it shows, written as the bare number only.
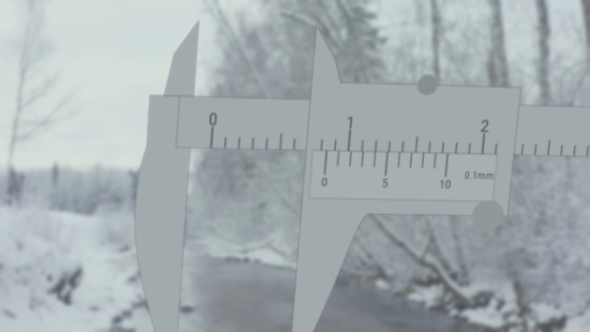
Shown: 8.4
